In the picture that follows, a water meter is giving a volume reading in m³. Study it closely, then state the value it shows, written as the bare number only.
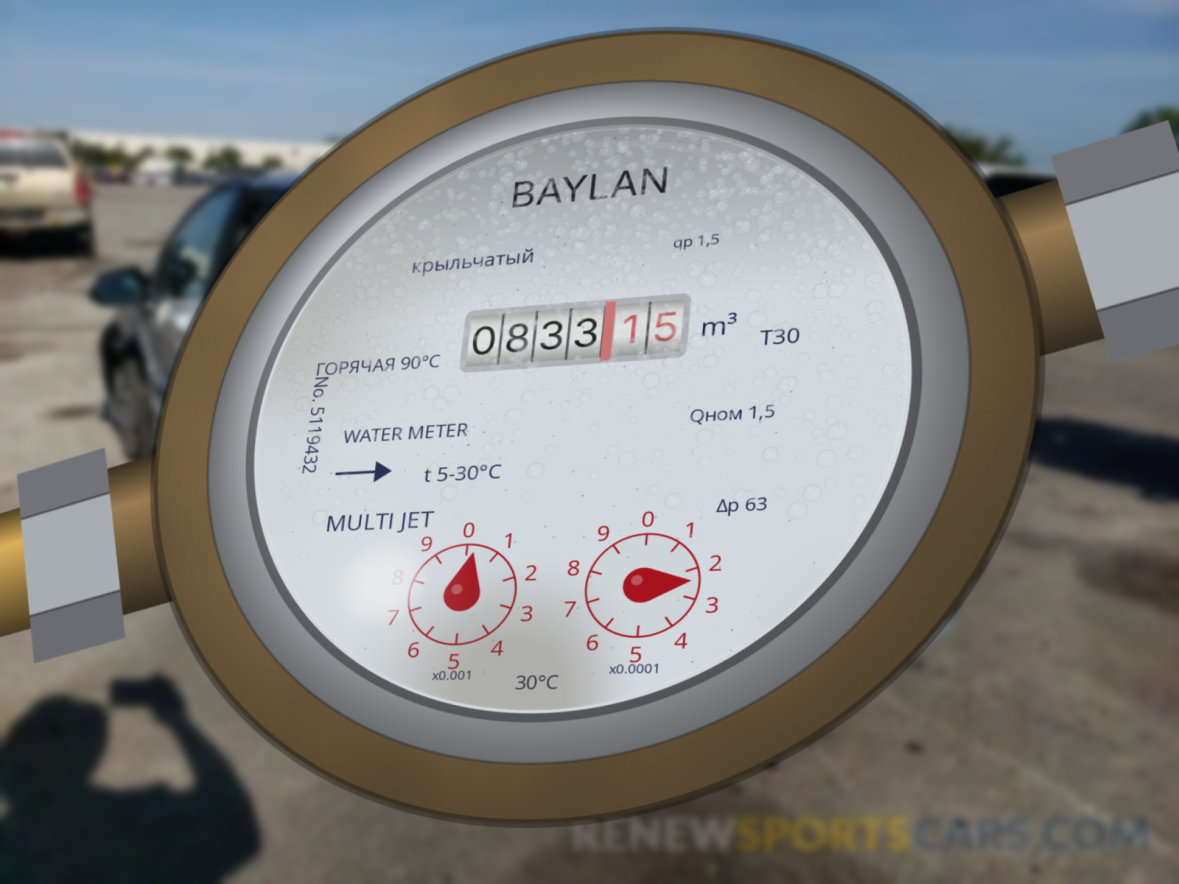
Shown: 833.1502
